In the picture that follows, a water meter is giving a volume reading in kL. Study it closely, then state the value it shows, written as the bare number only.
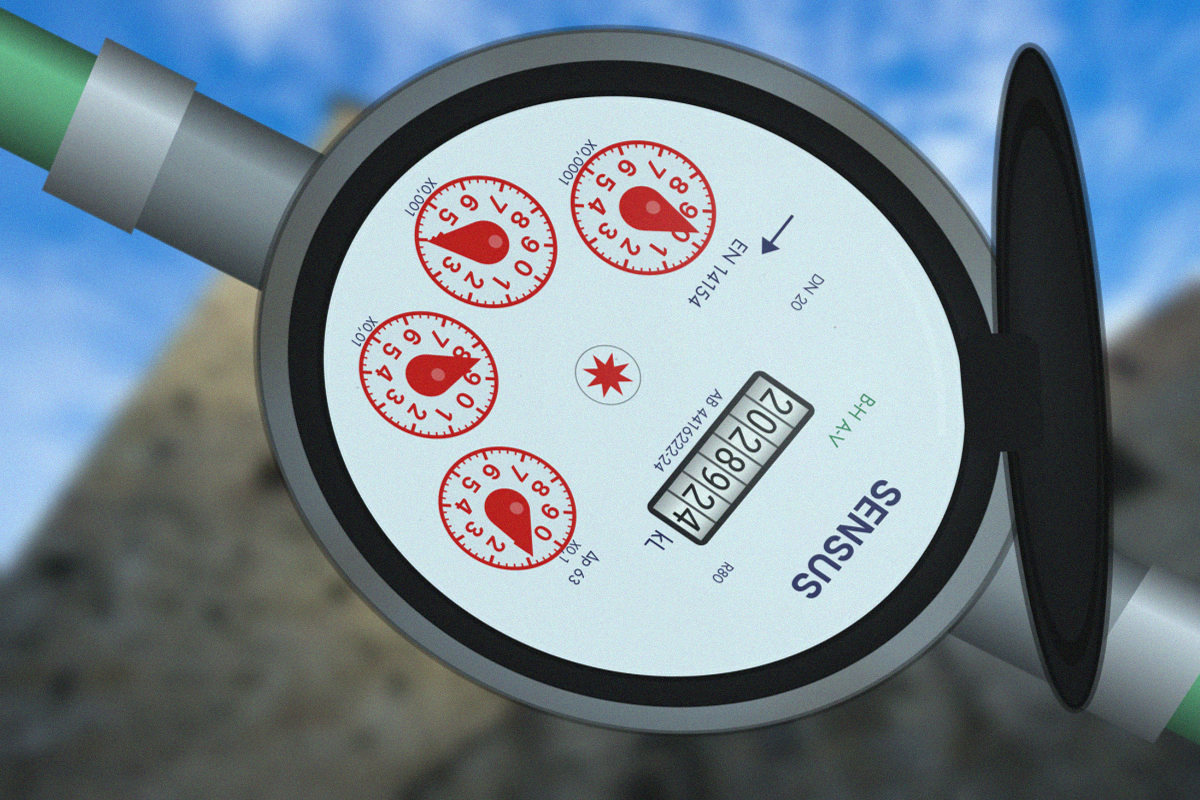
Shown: 2028924.0839
